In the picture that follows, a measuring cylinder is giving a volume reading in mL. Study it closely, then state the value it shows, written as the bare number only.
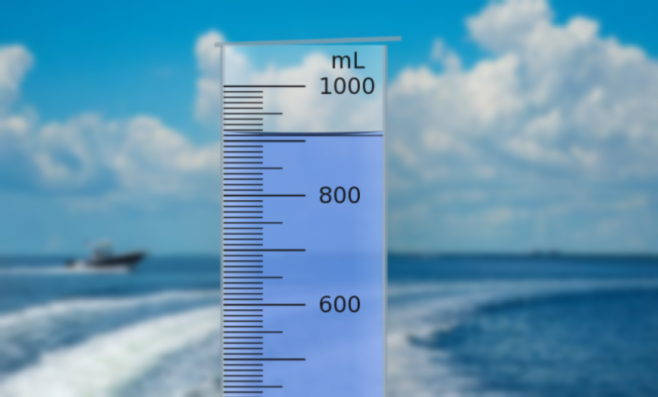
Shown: 910
